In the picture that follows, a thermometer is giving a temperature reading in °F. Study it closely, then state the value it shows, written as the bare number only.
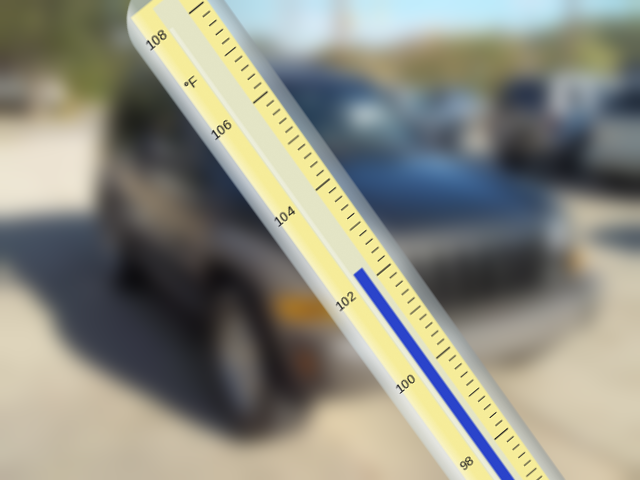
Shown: 102.3
